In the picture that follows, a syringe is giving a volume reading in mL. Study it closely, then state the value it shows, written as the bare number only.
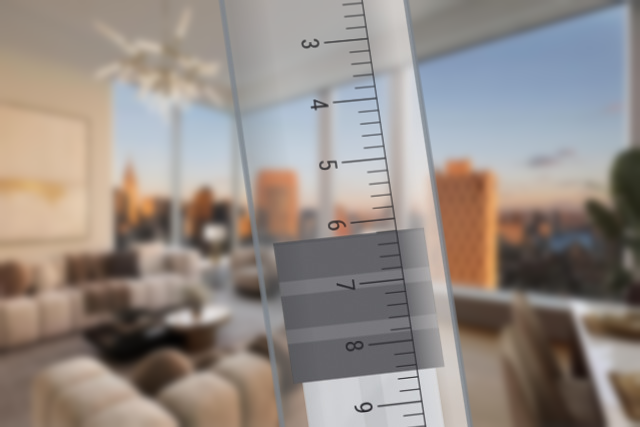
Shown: 6.2
